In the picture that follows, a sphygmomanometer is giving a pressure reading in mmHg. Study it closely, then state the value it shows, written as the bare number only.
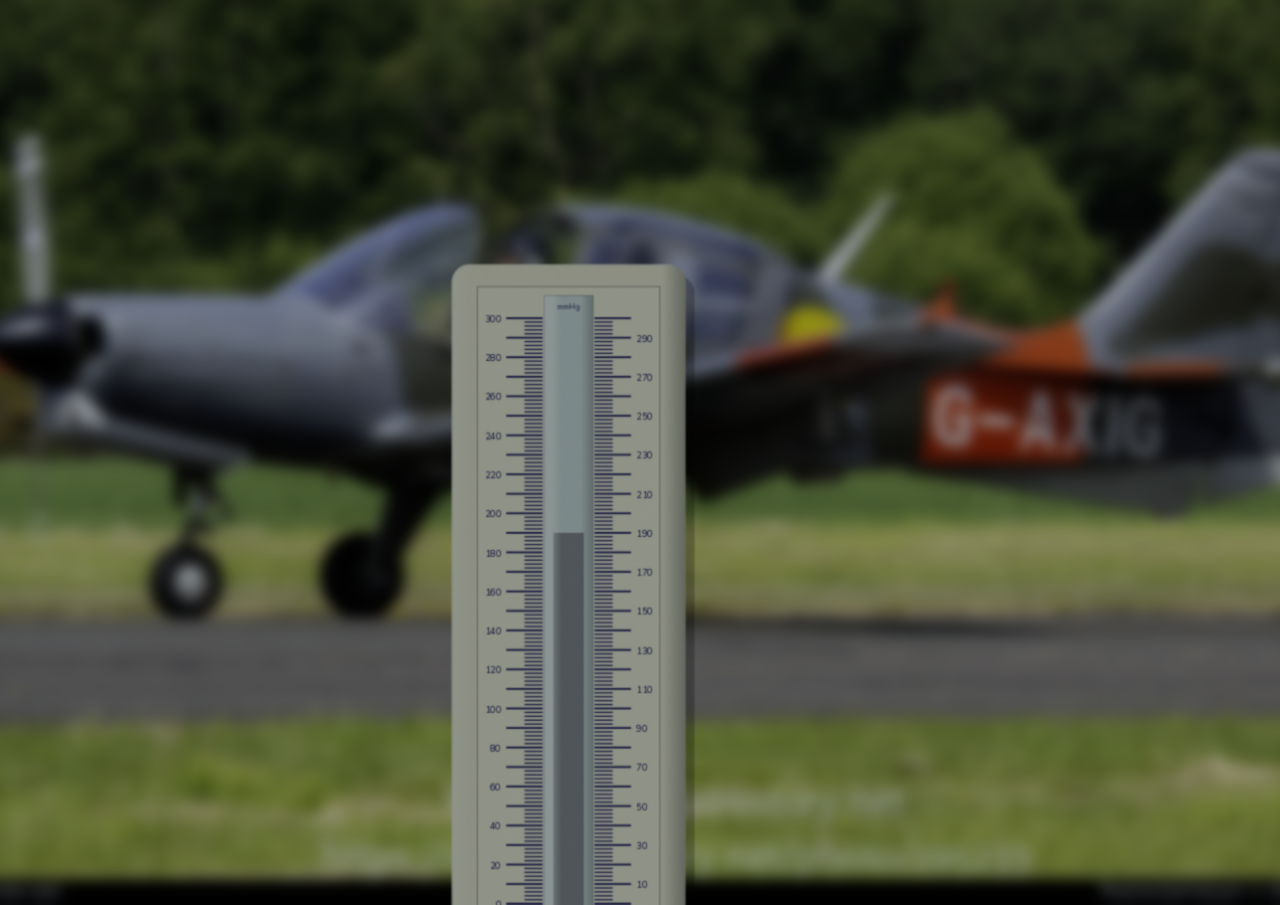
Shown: 190
